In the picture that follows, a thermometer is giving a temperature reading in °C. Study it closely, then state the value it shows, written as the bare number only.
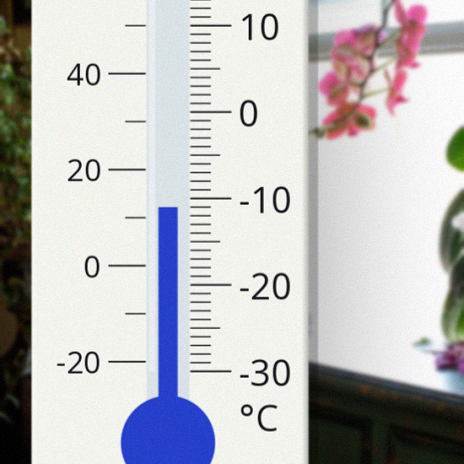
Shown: -11
